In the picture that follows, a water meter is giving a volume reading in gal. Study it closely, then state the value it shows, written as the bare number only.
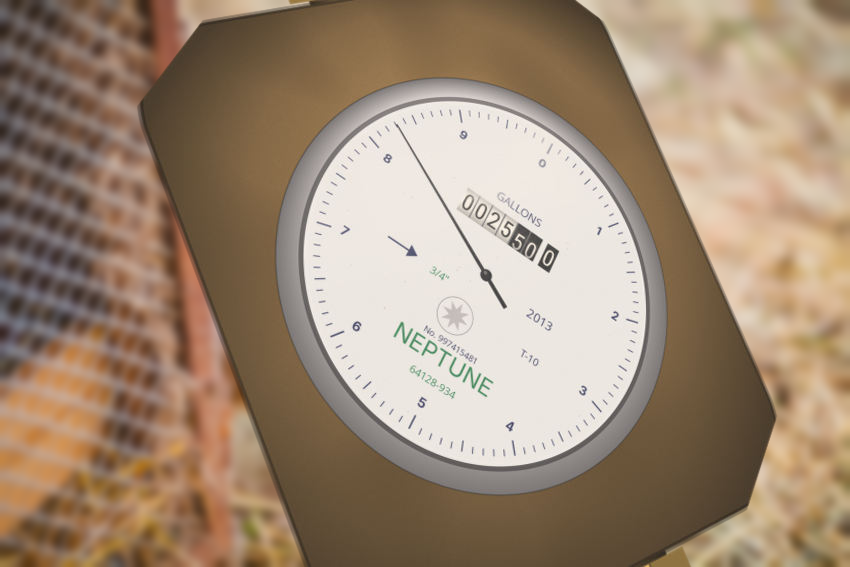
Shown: 25498.3
